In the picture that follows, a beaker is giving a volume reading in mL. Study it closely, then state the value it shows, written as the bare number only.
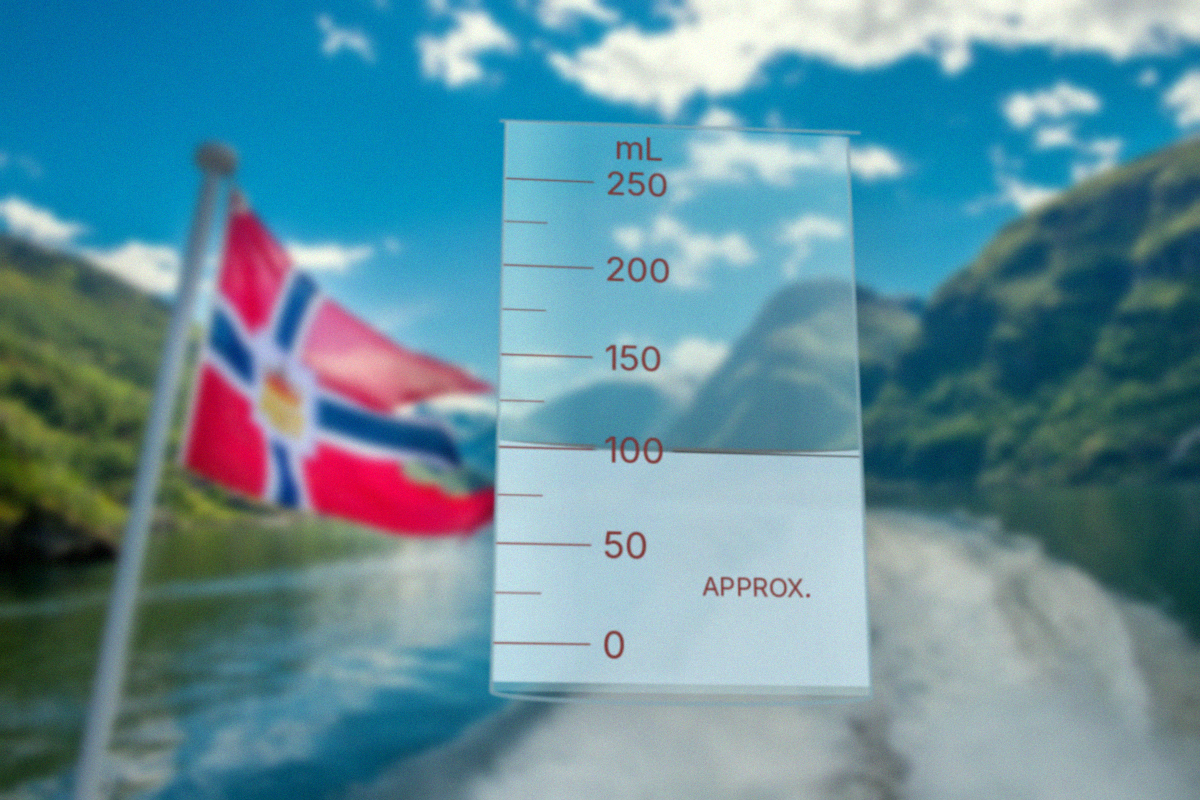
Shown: 100
